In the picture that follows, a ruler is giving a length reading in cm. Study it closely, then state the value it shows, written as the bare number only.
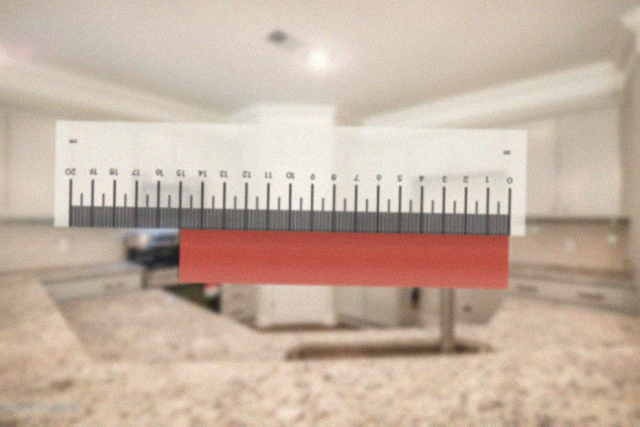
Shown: 15
